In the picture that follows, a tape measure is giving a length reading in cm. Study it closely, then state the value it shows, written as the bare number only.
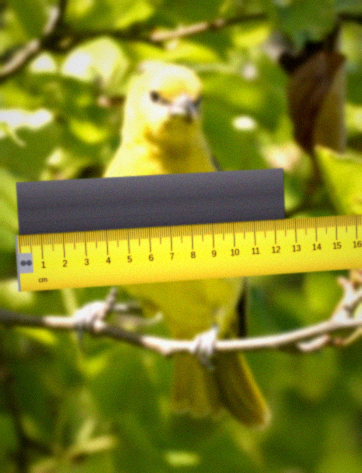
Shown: 12.5
